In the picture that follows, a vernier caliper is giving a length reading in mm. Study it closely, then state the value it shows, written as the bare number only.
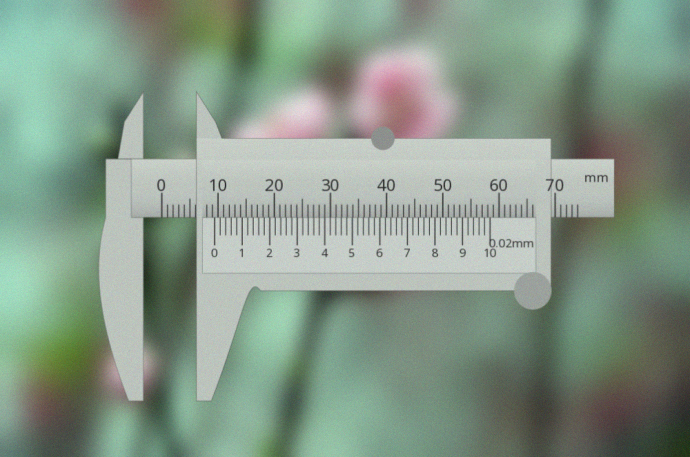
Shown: 9.4
